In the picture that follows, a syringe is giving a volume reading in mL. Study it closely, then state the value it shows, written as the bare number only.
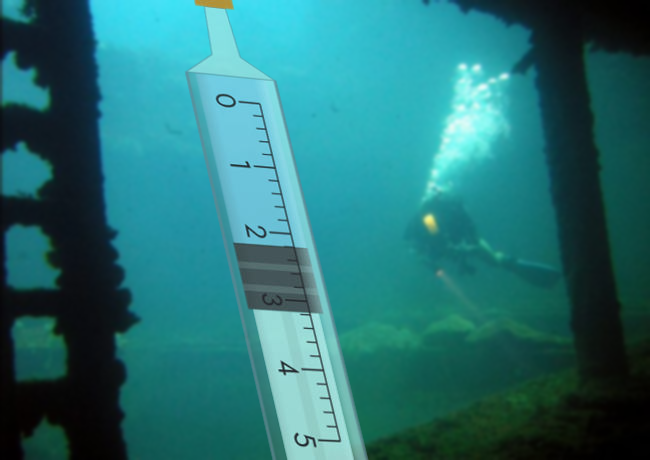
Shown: 2.2
